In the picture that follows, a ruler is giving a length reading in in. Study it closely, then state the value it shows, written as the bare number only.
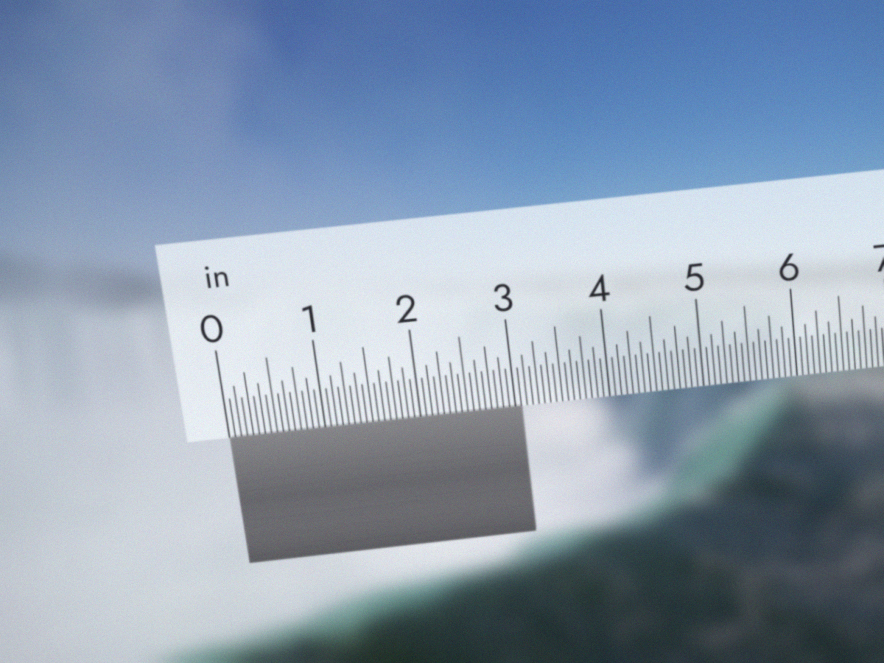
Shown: 3.0625
